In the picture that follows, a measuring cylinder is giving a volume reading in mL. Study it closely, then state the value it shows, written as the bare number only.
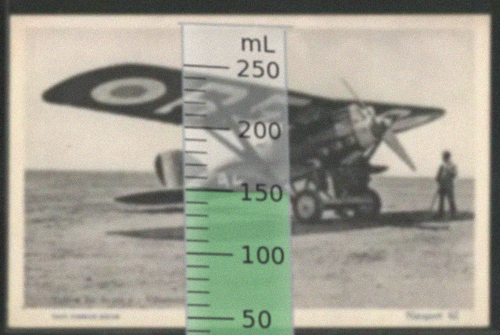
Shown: 150
